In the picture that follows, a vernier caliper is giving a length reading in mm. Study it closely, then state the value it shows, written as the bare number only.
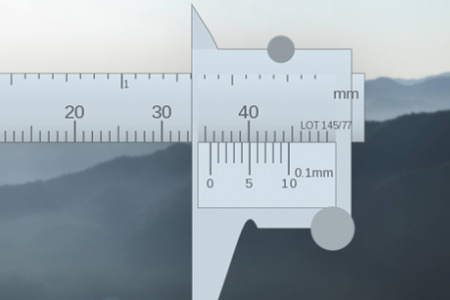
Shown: 35.6
